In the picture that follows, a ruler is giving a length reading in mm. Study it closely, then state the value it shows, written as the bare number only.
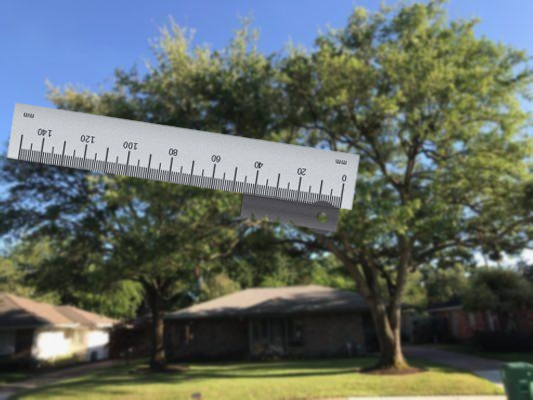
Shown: 45
